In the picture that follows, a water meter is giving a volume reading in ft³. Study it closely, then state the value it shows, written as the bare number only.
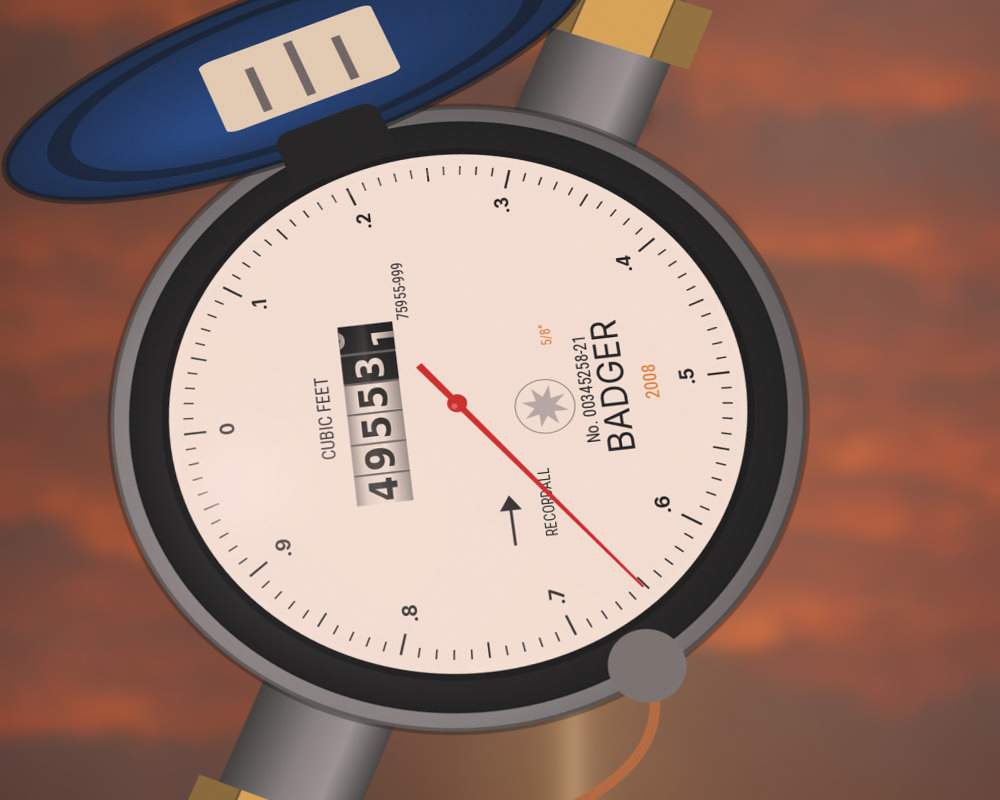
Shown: 495530.65
